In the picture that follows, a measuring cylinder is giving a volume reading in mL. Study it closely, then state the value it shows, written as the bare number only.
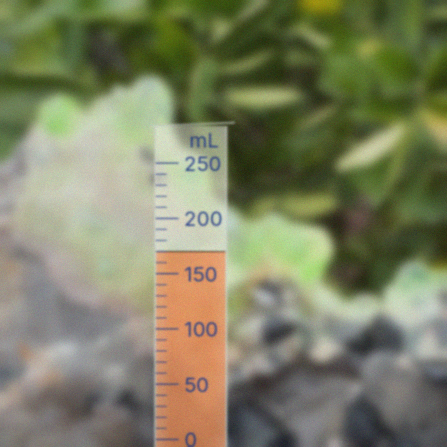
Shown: 170
